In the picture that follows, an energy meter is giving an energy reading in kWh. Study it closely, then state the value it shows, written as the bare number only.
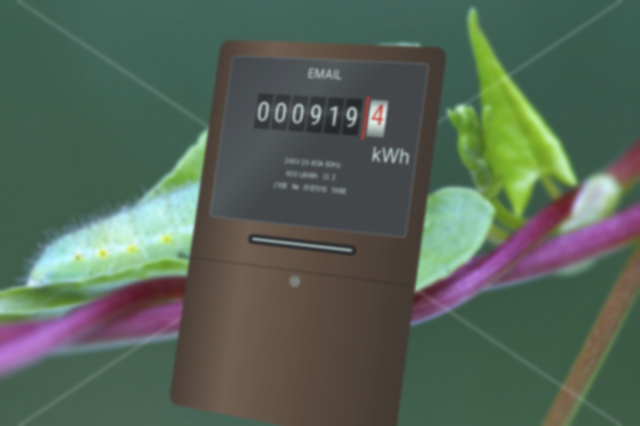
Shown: 919.4
